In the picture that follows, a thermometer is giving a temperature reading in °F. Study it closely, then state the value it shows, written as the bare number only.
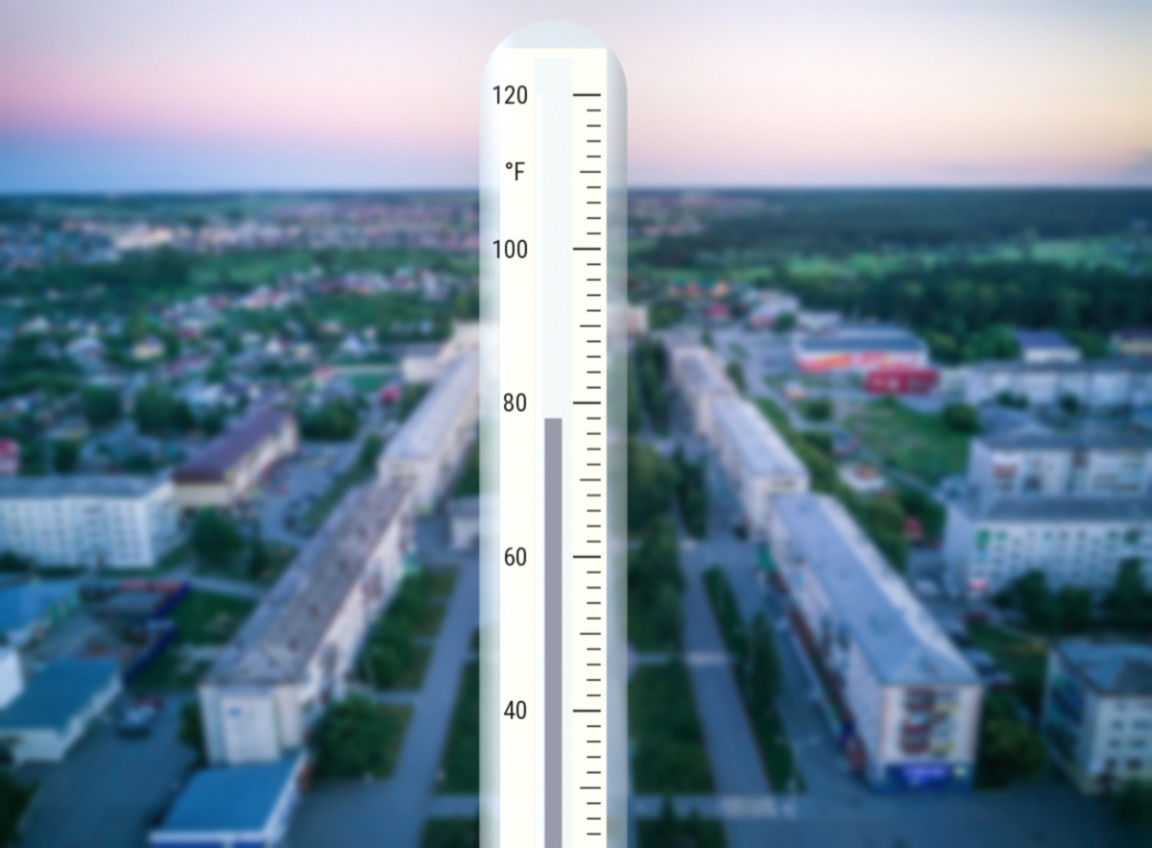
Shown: 78
